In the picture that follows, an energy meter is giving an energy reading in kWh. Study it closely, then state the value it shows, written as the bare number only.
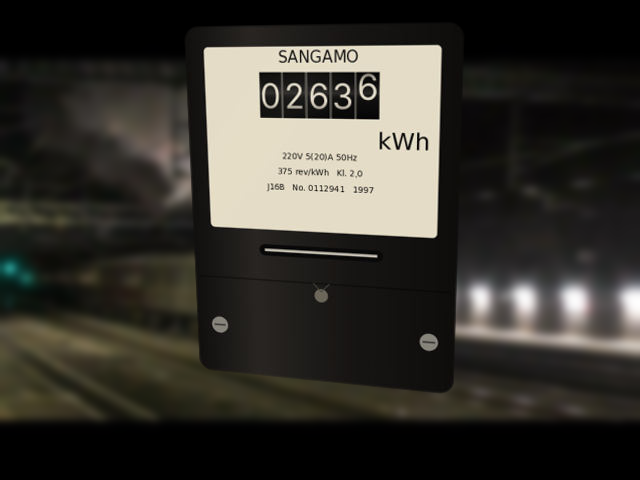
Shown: 2636
